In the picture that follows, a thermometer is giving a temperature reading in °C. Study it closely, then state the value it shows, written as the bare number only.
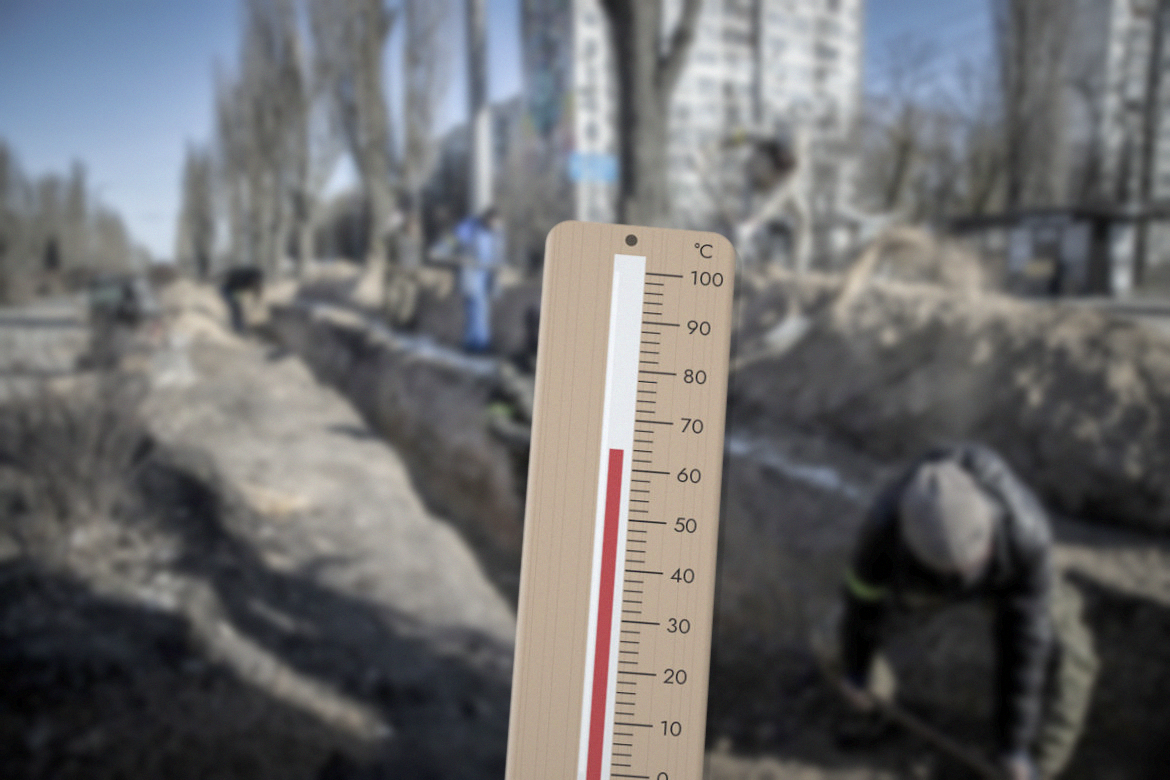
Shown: 64
